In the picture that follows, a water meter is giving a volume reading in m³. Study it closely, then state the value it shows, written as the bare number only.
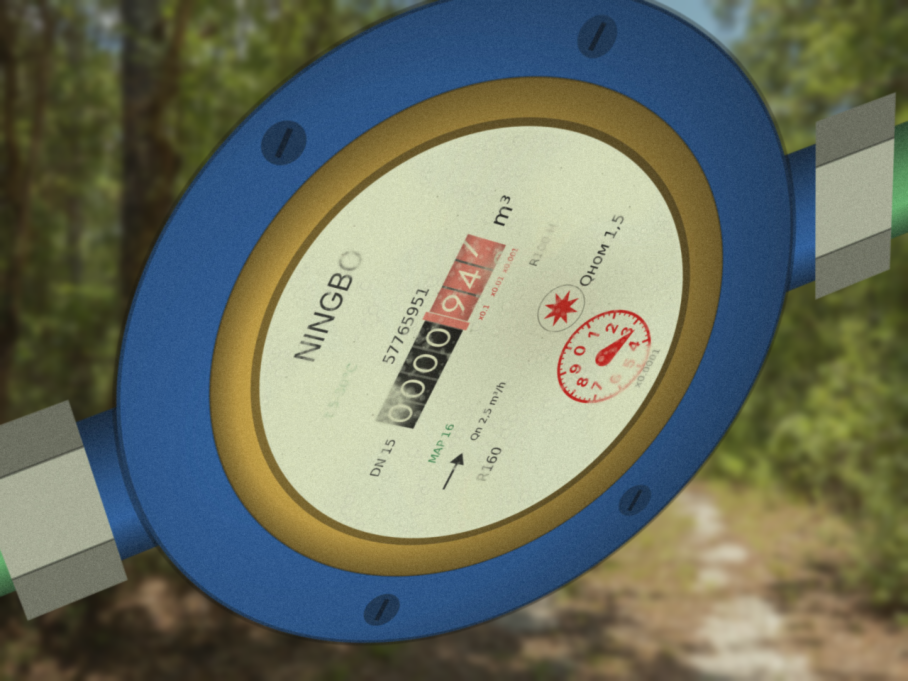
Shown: 0.9473
